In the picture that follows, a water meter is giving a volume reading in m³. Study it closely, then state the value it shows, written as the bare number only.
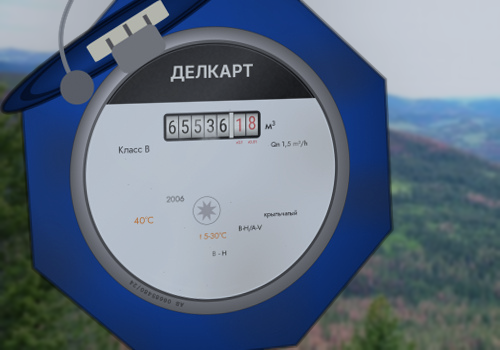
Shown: 65536.18
